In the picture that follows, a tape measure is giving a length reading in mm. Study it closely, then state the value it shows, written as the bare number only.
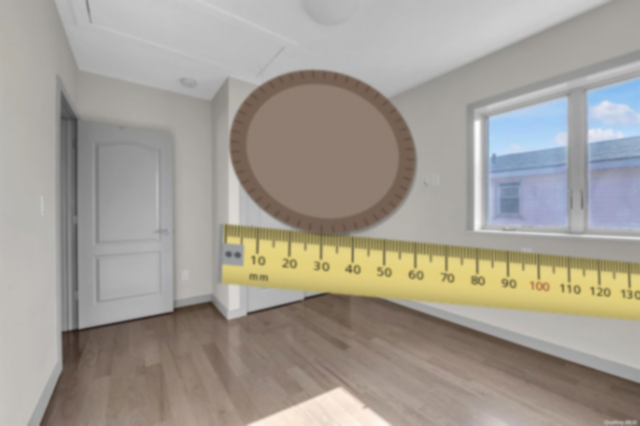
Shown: 60
